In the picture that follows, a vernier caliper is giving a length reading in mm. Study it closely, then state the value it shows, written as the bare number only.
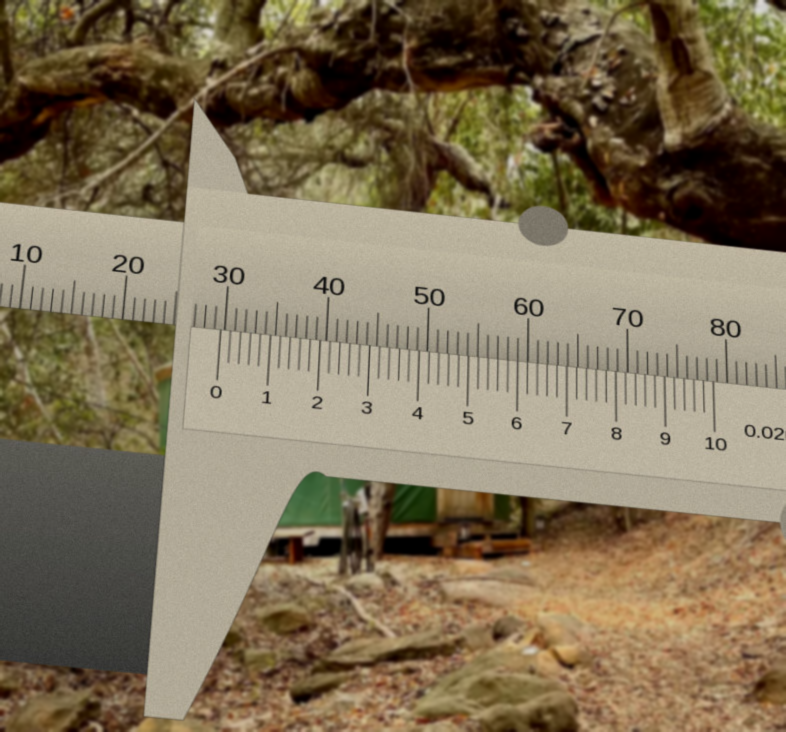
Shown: 29.6
